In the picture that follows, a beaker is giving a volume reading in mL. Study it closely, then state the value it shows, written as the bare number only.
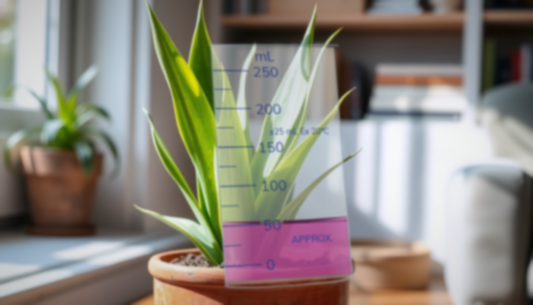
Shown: 50
